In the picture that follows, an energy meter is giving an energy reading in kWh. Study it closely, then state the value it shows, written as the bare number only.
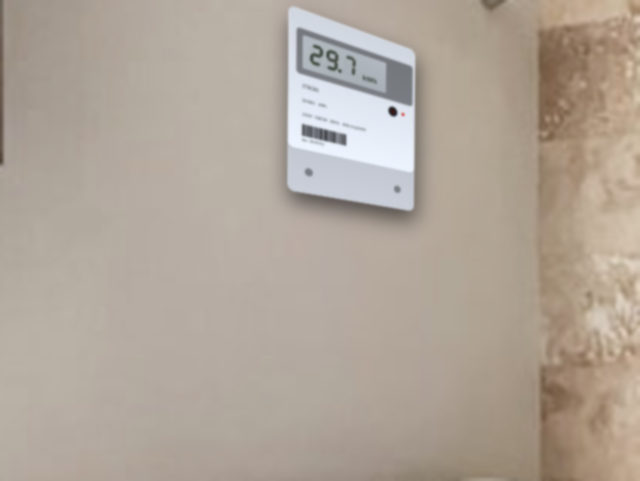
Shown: 29.7
